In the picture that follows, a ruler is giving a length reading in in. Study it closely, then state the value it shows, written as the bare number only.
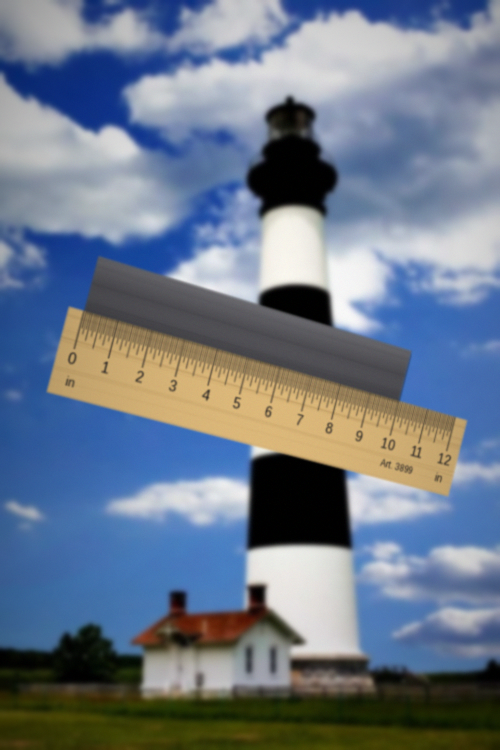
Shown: 10
